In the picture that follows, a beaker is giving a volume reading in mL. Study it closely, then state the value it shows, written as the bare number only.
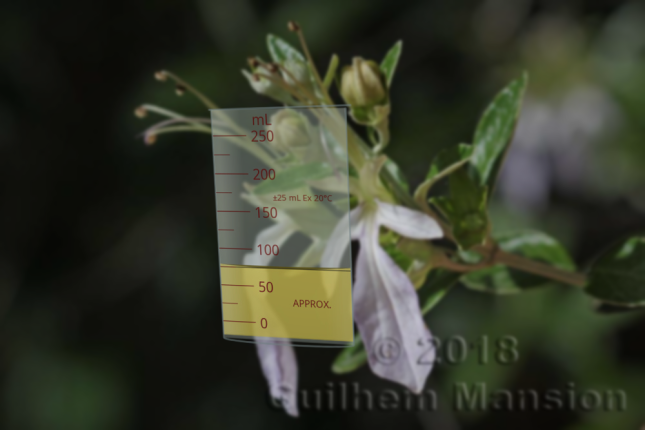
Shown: 75
